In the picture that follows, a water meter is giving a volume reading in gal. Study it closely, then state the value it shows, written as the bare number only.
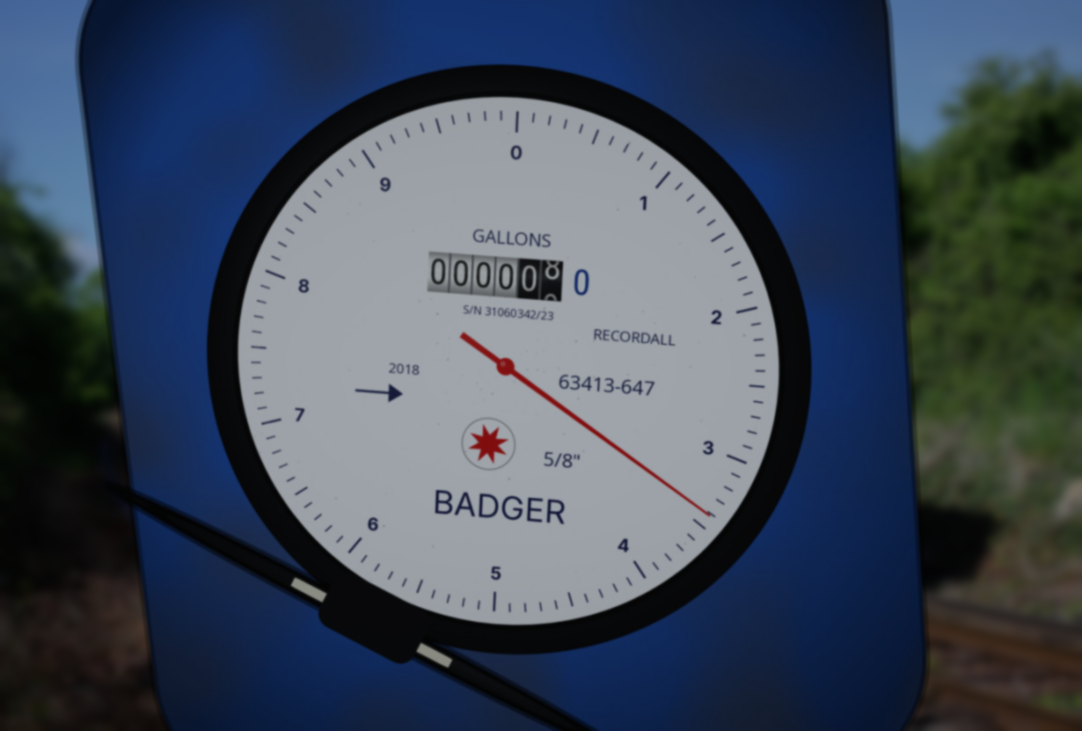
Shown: 83.4
